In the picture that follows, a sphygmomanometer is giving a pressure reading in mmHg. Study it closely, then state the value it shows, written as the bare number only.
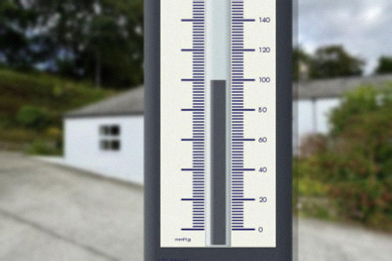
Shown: 100
